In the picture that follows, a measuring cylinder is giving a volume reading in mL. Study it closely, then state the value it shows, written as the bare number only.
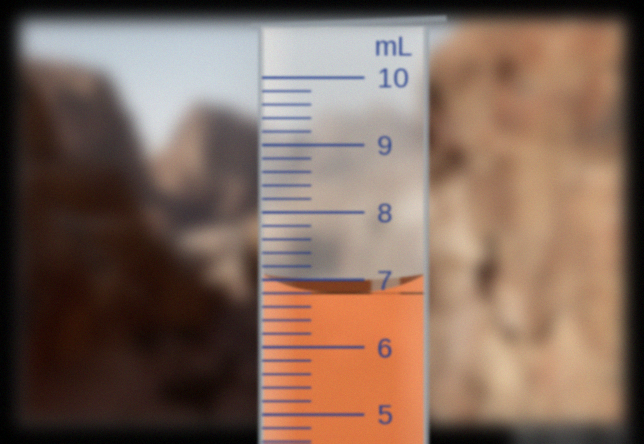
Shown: 6.8
